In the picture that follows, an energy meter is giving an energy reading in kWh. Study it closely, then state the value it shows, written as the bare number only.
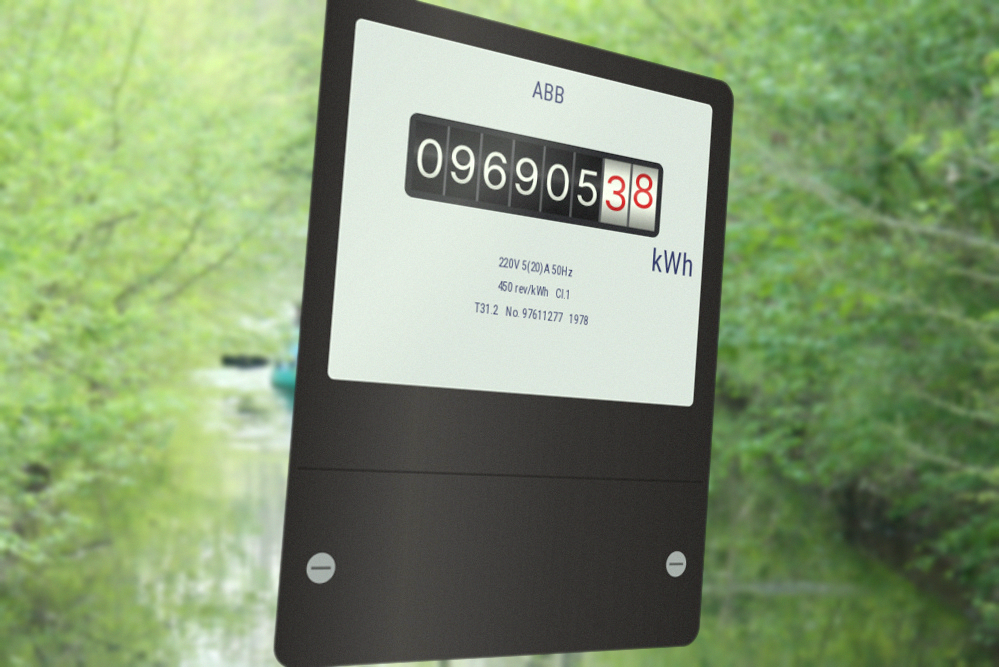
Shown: 96905.38
